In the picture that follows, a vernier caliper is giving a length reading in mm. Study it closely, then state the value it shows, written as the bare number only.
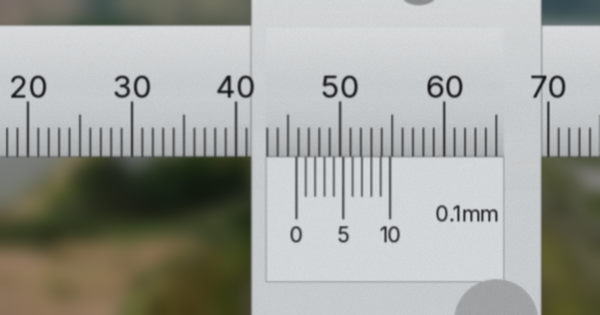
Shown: 45.8
